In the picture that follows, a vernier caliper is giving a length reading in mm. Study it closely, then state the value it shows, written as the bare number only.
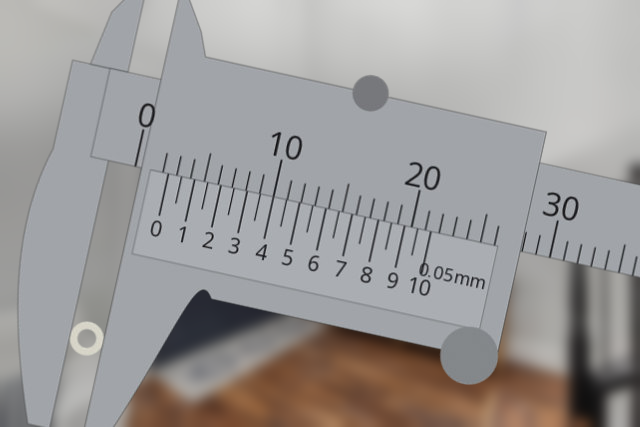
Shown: 2.4
